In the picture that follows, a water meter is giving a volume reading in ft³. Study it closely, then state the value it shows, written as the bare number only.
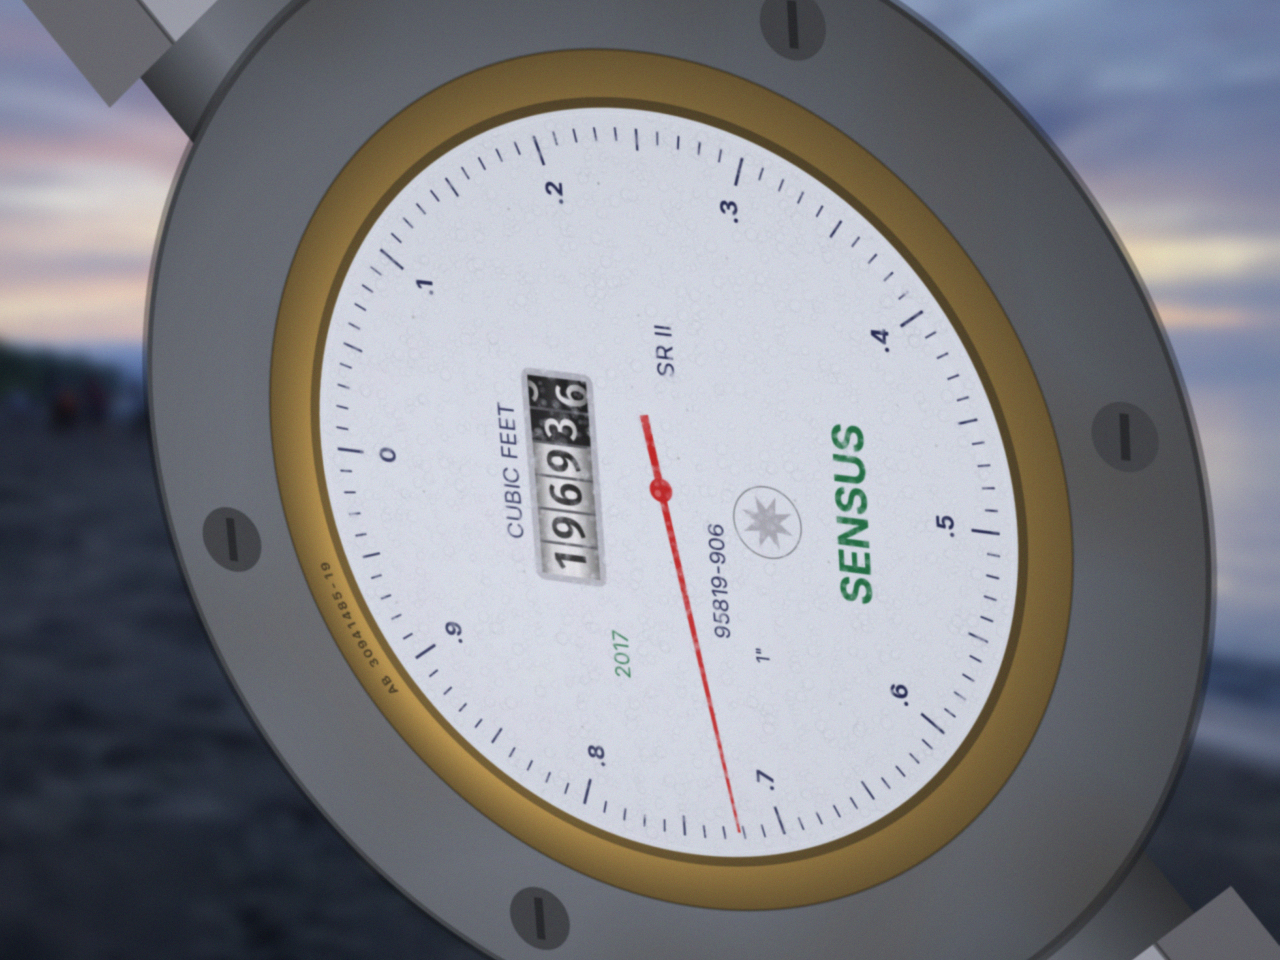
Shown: 196935.72
